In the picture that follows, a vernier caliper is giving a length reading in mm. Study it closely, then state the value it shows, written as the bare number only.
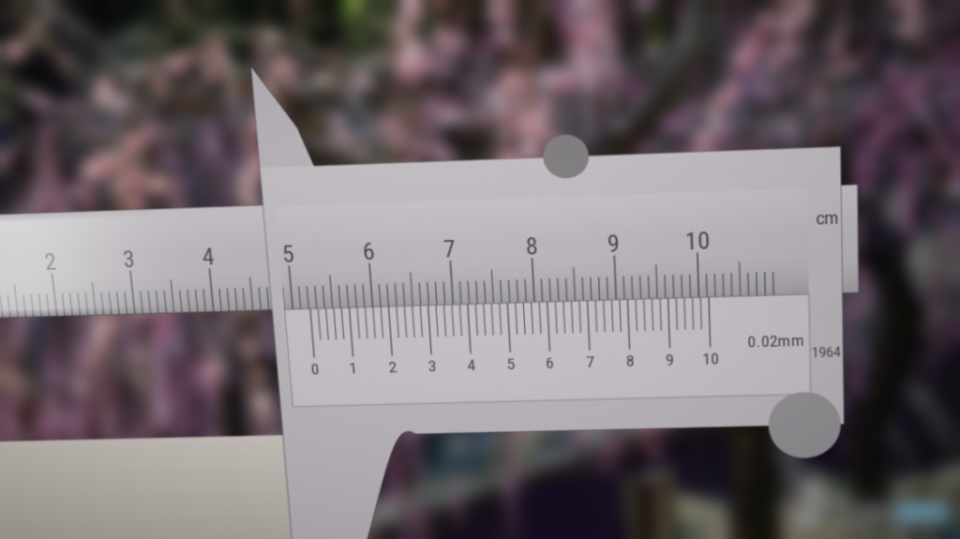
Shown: 52.2
